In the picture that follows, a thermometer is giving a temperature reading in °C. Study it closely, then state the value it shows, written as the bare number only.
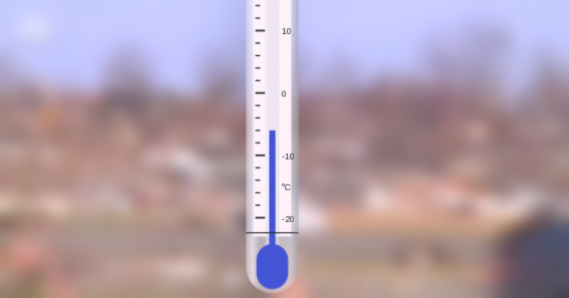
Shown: -6
